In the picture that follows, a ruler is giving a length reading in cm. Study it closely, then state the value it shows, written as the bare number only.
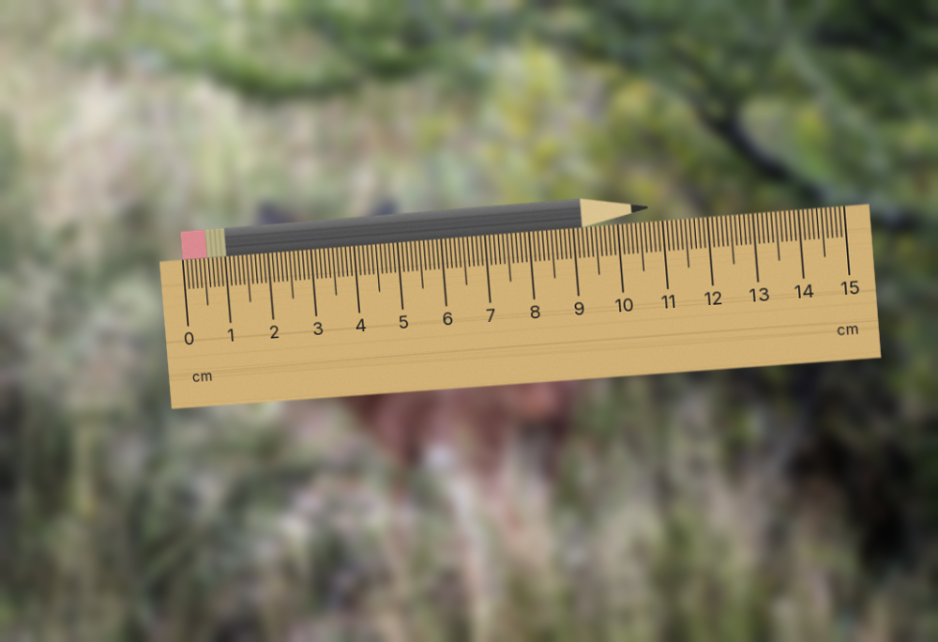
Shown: 10.7
